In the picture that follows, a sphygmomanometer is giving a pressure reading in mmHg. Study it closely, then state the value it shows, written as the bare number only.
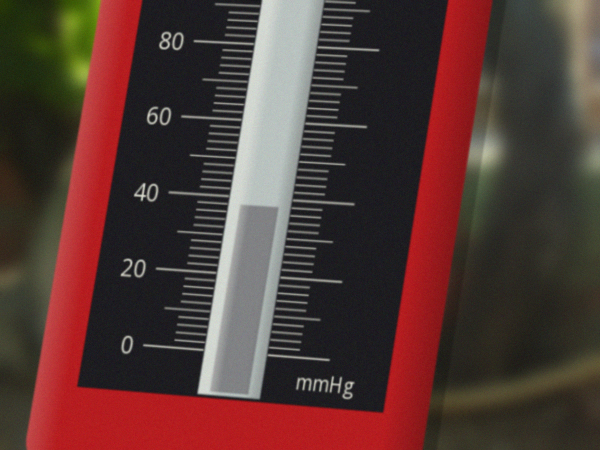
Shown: 38
